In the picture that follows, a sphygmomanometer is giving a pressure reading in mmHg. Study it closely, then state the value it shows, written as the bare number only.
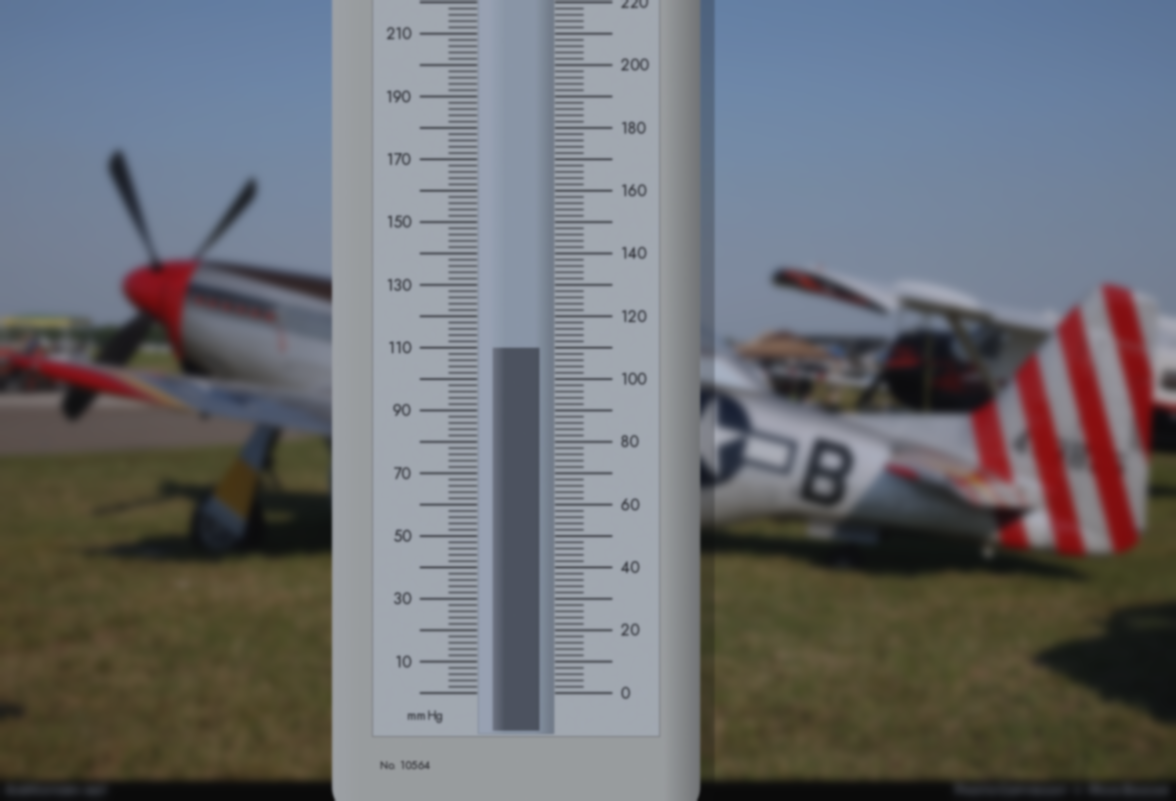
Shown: 110
